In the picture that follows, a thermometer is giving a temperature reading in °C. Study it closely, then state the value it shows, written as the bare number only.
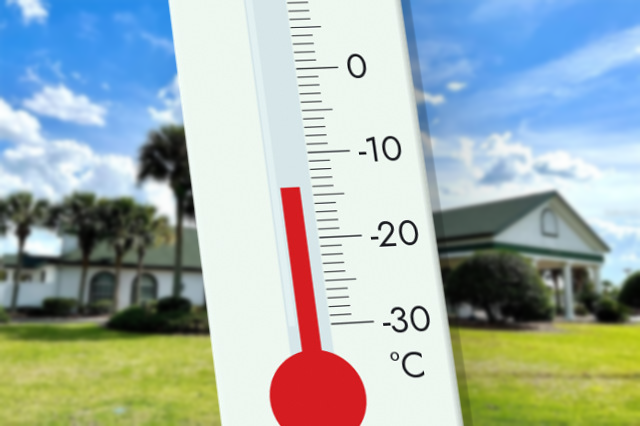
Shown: -14
